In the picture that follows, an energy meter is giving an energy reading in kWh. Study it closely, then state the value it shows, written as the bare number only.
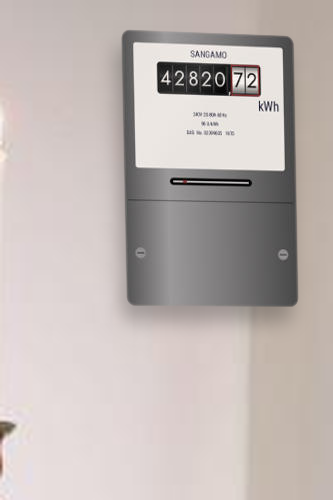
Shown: 42820.72
